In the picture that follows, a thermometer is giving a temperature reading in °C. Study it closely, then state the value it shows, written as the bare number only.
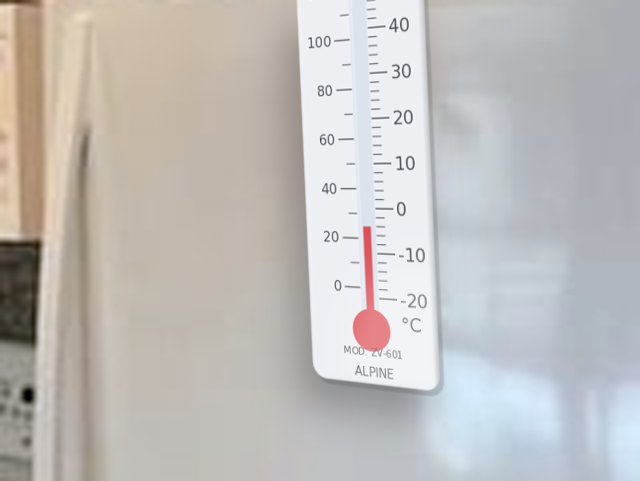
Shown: -4
